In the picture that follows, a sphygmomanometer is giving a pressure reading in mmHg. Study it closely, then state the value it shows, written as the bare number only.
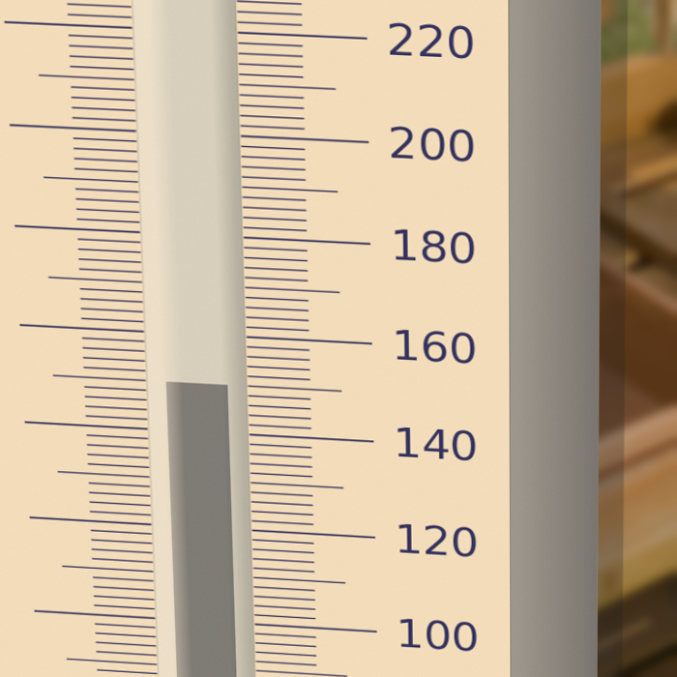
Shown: 150
